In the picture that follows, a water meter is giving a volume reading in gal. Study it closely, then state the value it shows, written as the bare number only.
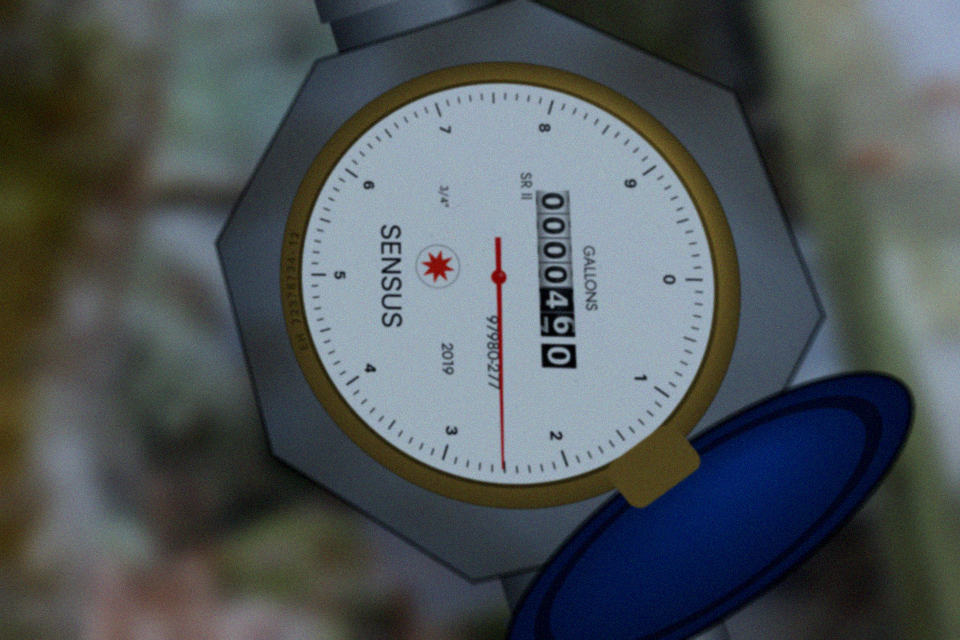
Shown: 462.5
